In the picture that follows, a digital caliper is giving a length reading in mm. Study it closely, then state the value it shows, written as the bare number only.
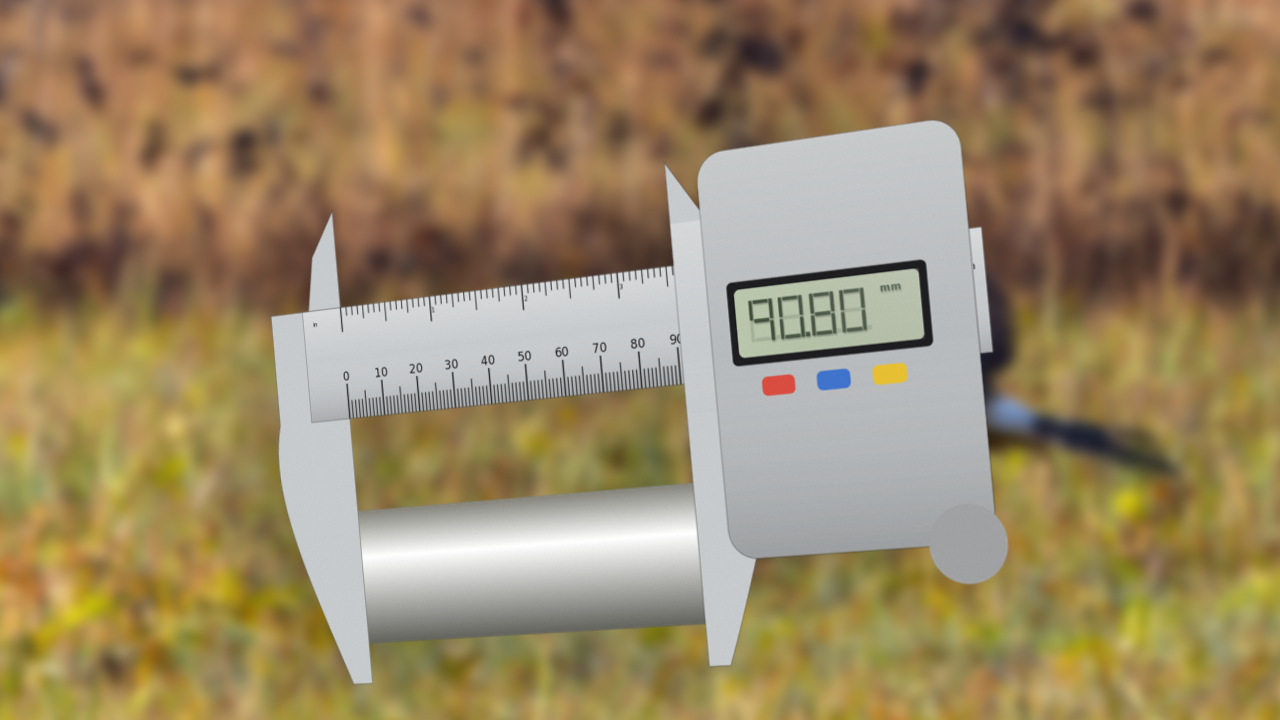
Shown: 90.80
